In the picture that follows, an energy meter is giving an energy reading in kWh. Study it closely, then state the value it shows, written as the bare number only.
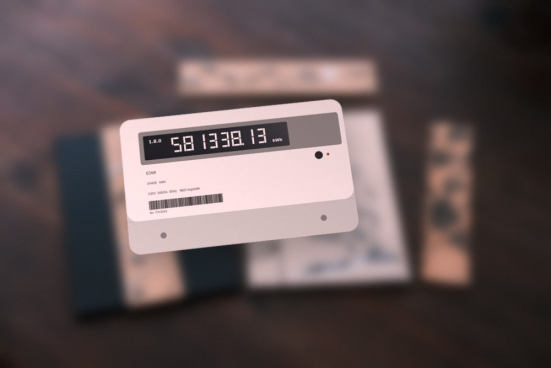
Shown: 581338.13
